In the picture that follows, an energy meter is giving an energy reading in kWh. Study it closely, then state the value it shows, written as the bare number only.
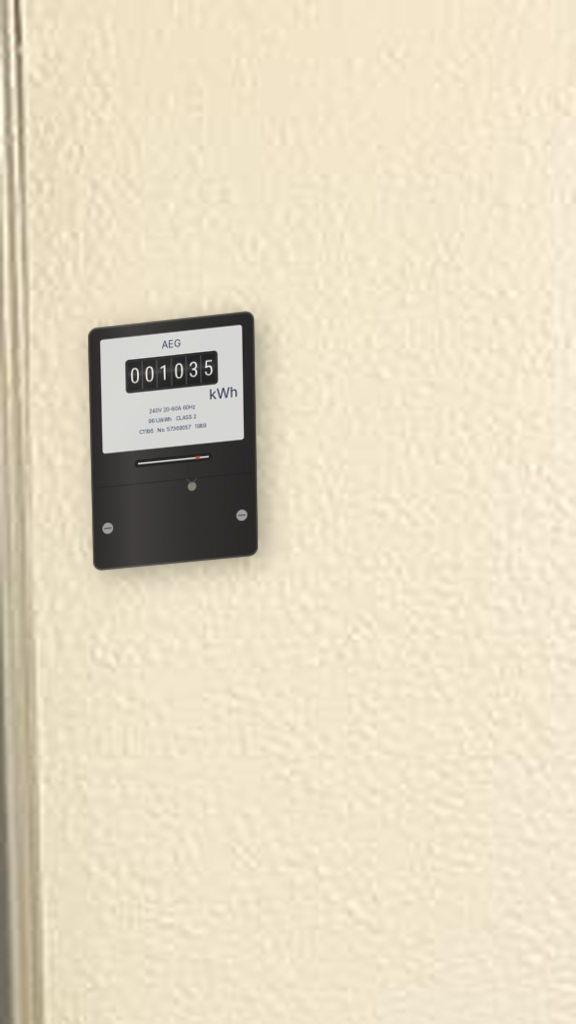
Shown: 1035
